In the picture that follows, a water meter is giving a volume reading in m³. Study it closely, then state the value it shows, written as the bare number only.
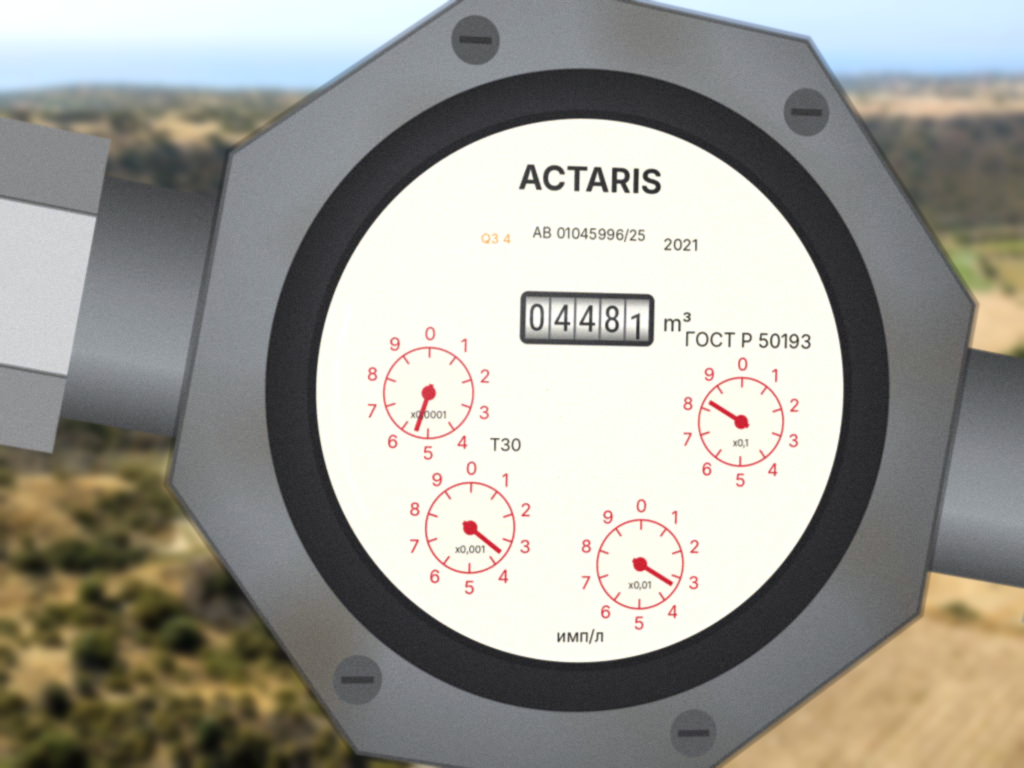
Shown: 4480.8335
